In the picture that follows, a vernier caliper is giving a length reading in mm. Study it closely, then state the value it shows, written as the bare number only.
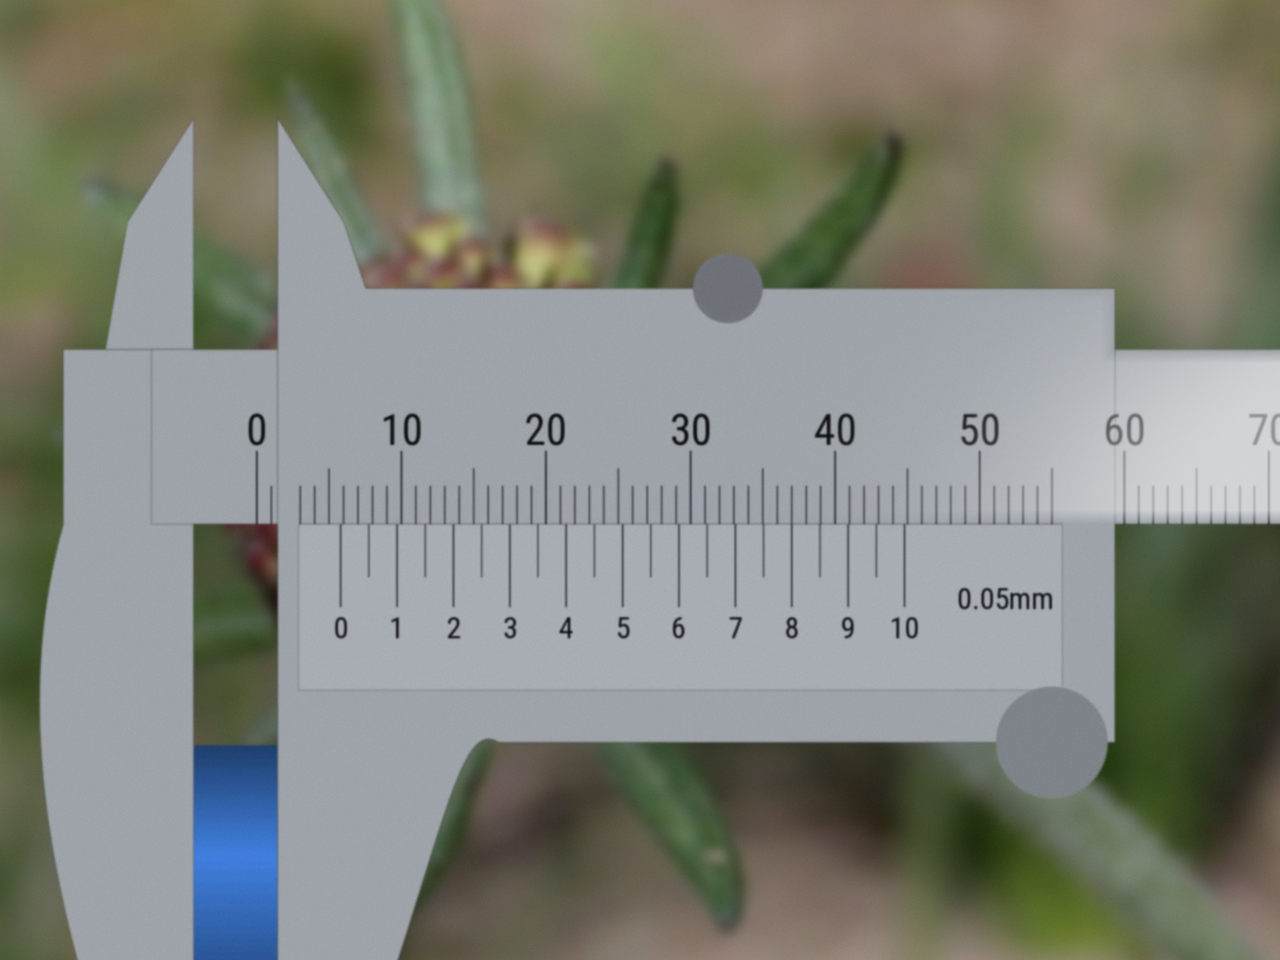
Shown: 5.8
